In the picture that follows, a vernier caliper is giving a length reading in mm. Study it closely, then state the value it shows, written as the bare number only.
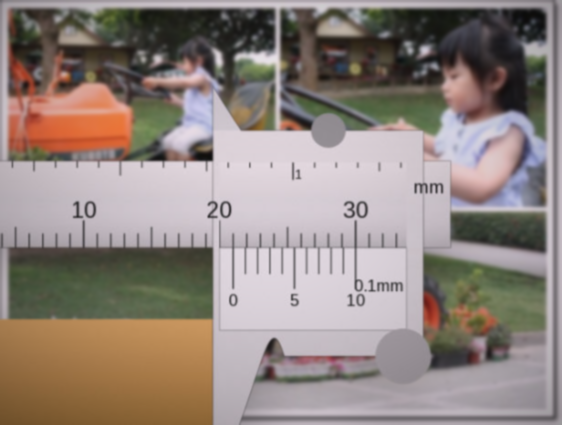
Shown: 21.0
